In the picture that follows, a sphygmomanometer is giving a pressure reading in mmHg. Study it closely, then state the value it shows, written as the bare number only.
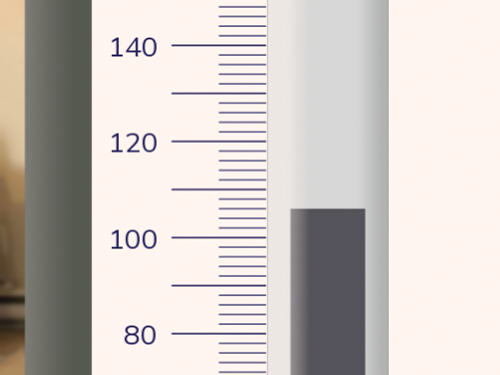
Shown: 106
